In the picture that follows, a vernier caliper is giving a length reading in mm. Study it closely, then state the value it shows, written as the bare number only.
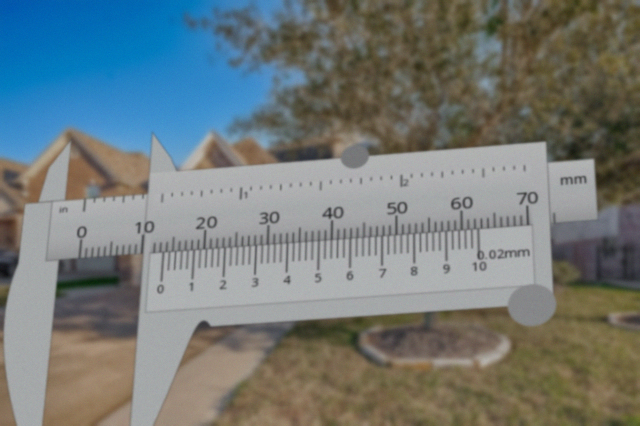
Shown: 13.5
